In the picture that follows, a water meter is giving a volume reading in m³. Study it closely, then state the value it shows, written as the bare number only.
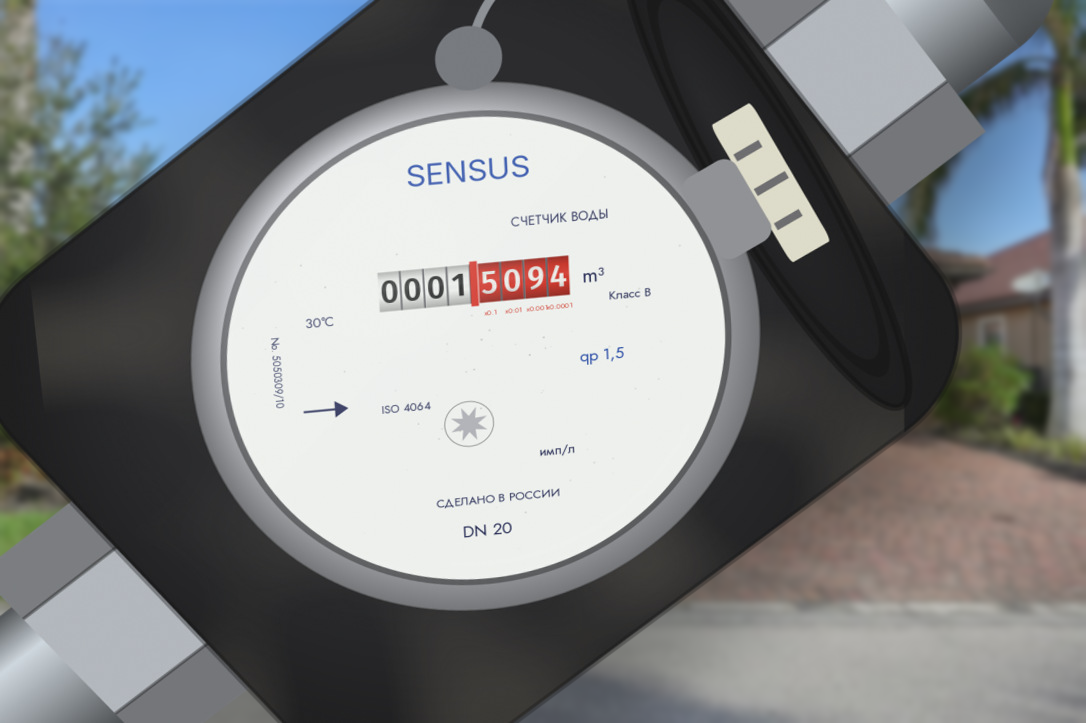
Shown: 1.5094
